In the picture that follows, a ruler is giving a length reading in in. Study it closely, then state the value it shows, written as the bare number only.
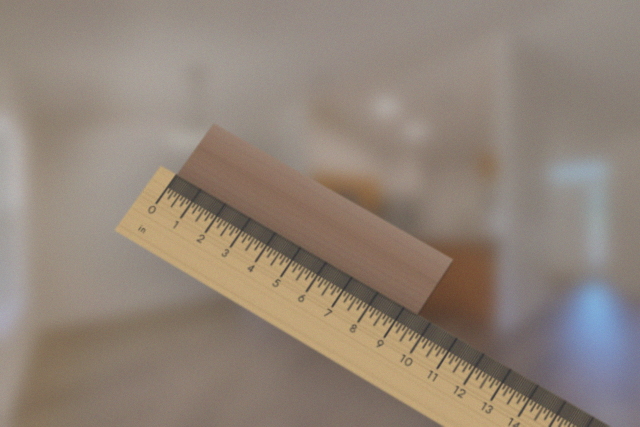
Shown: 9.5
